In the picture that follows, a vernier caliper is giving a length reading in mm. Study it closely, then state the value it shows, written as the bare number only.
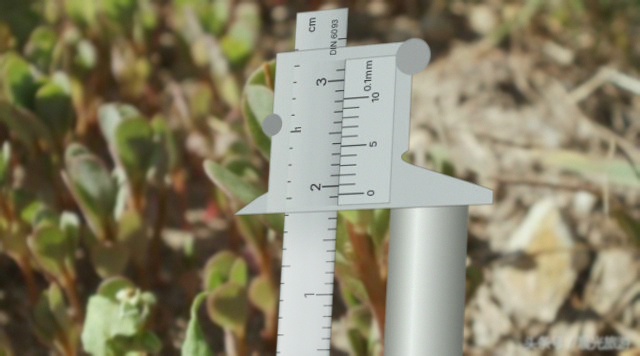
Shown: 19.2
